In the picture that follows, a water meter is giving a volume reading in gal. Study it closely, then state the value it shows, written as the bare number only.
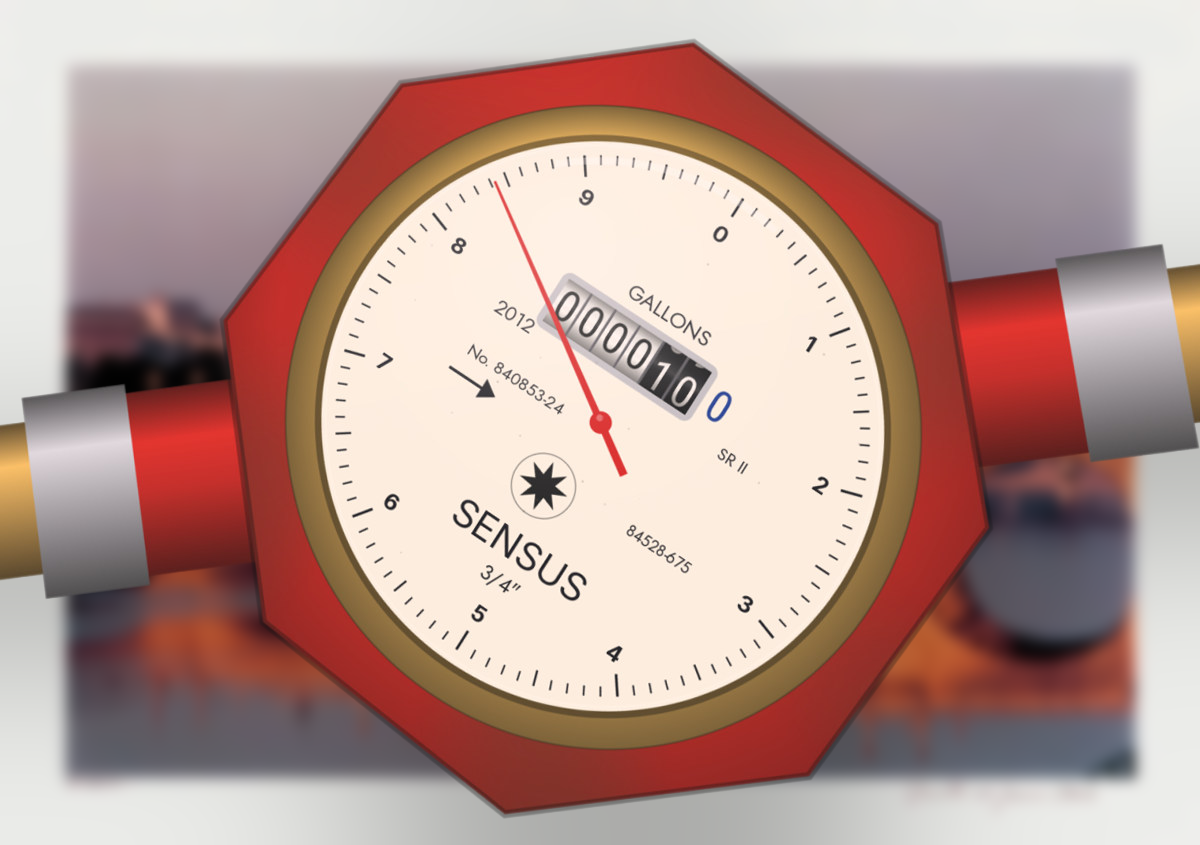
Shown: 98.4
